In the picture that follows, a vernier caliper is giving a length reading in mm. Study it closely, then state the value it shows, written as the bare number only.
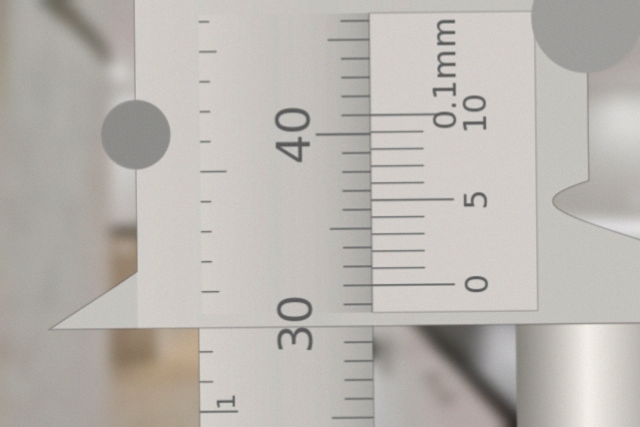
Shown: 32.0
